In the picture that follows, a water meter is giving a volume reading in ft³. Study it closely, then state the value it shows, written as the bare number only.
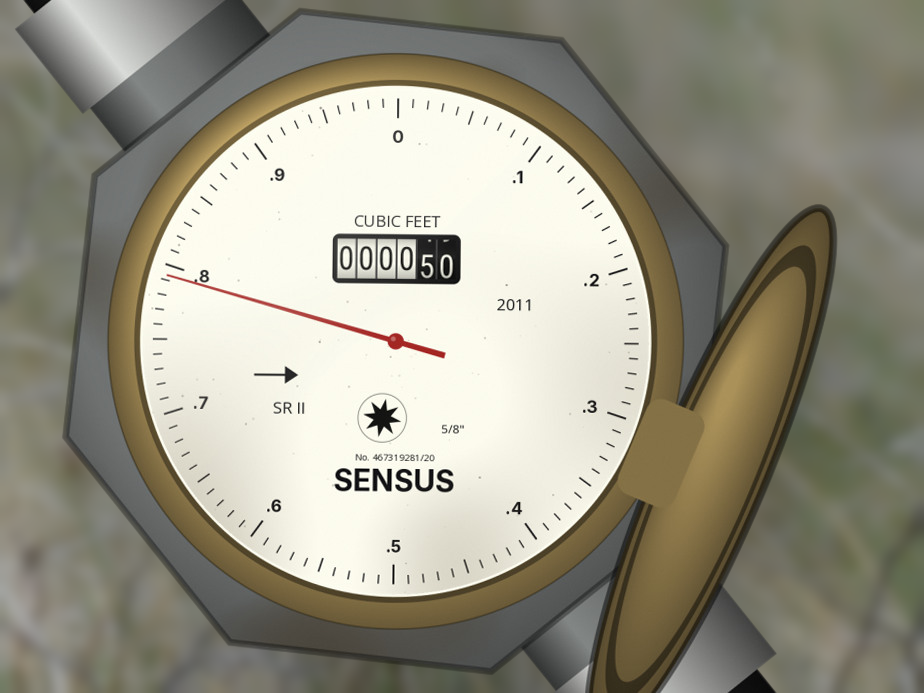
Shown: 49.79
